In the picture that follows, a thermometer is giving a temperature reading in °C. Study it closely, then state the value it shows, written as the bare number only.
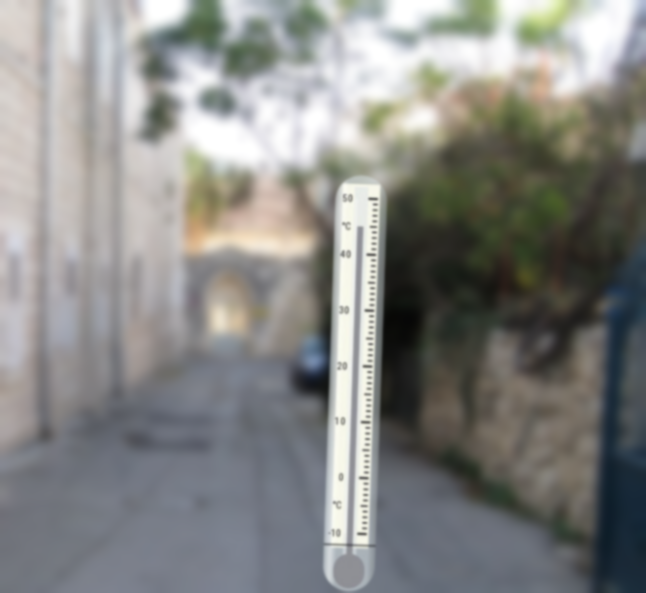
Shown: 45
